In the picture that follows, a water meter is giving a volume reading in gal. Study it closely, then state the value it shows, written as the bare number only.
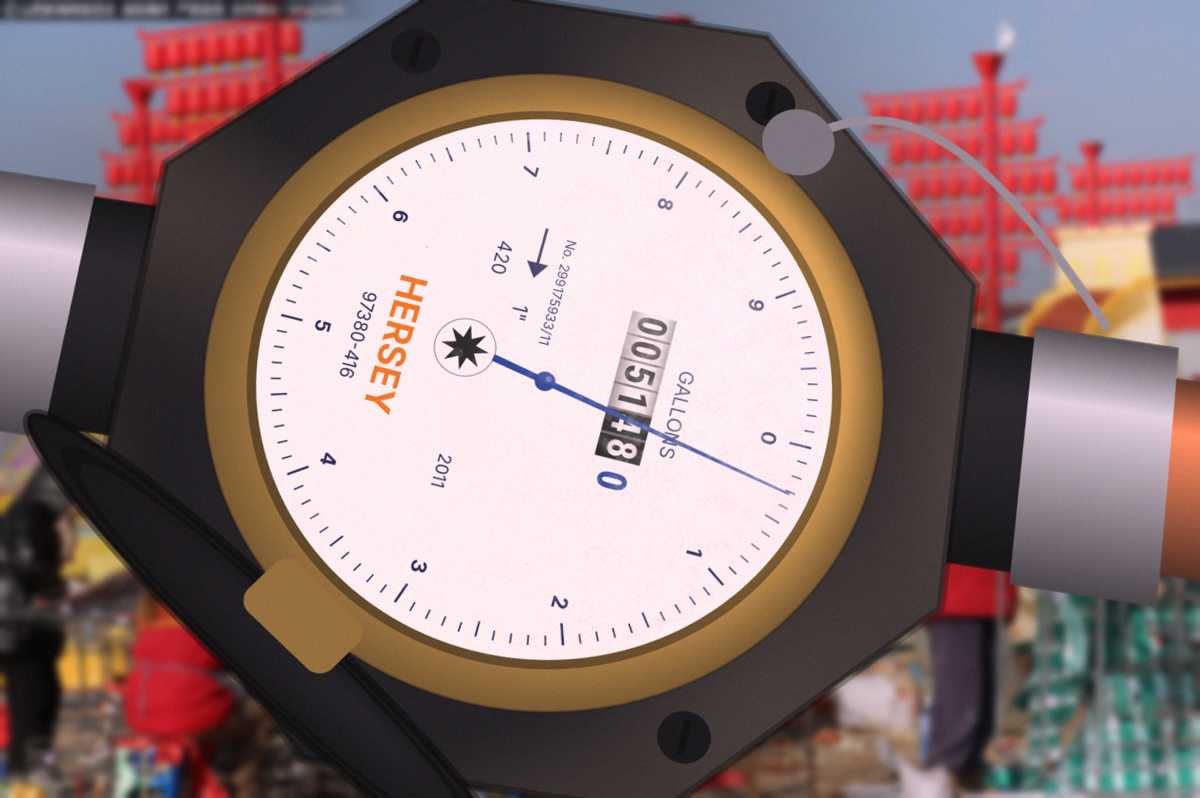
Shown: 51480.3
